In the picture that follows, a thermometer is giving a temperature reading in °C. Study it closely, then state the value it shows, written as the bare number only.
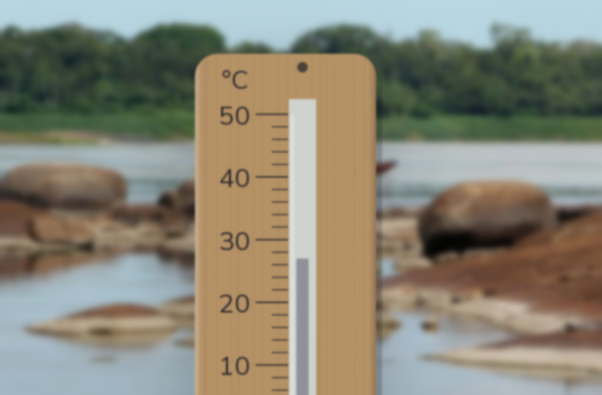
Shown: 27
